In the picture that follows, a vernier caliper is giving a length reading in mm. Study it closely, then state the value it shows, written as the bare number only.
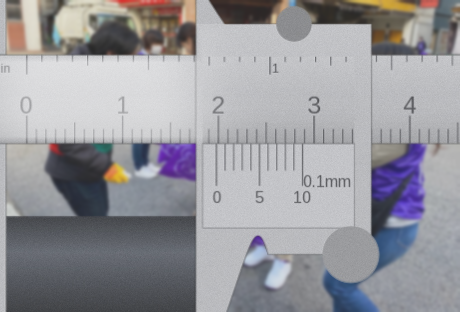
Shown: 19.8
